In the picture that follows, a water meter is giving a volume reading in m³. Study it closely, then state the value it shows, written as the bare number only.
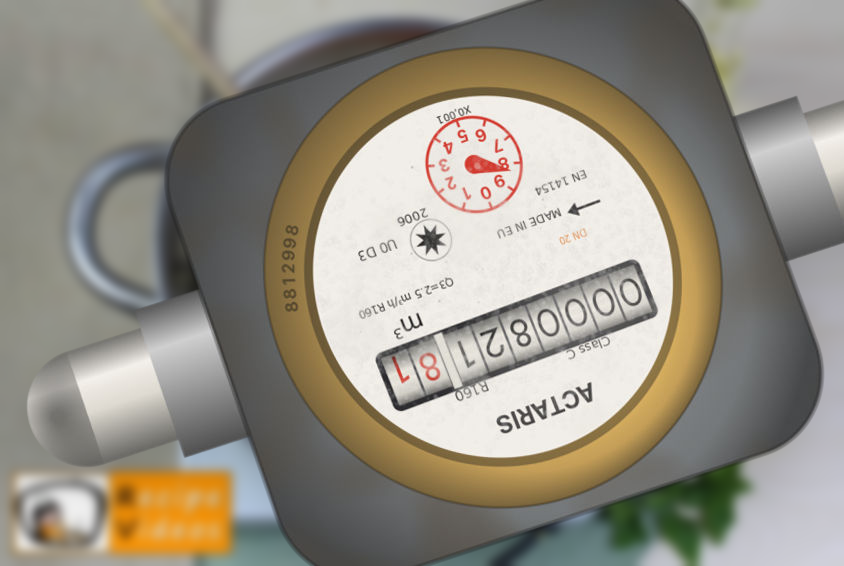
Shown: 821.808
